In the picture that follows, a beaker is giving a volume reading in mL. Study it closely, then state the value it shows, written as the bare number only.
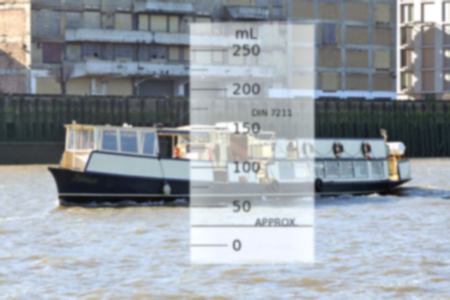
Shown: 25
